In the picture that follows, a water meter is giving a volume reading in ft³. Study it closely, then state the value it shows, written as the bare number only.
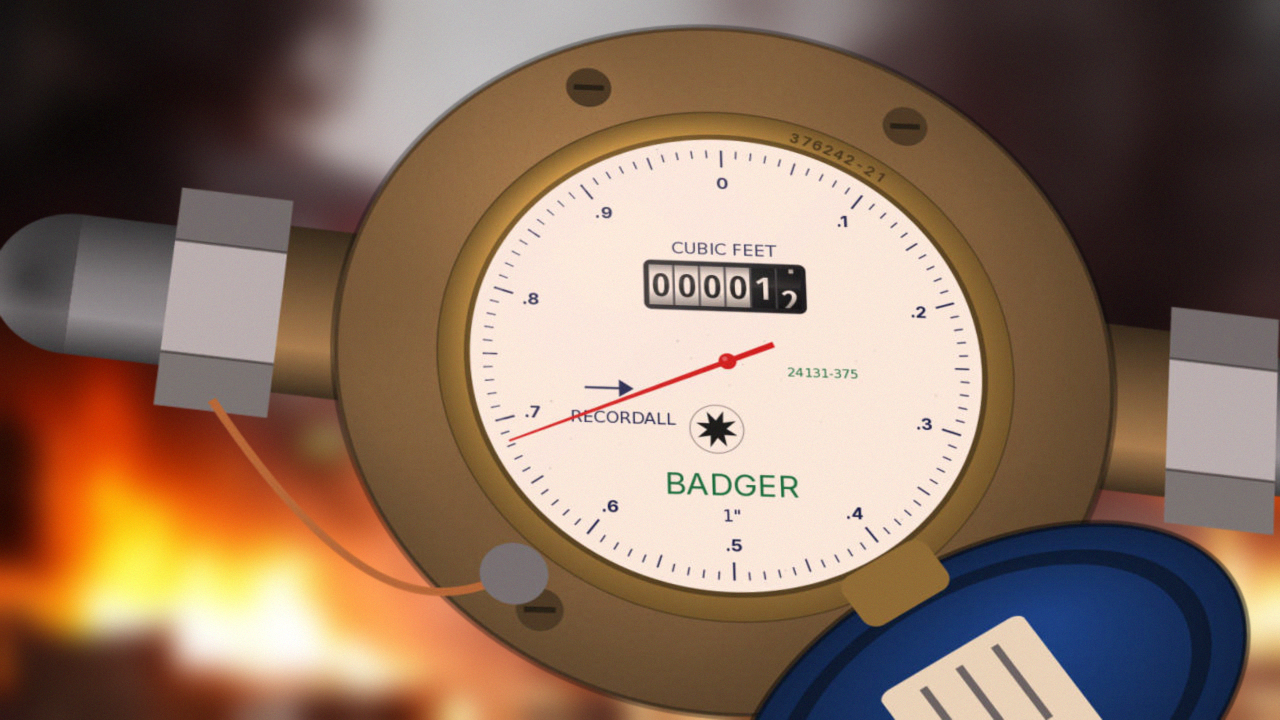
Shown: 11.68
